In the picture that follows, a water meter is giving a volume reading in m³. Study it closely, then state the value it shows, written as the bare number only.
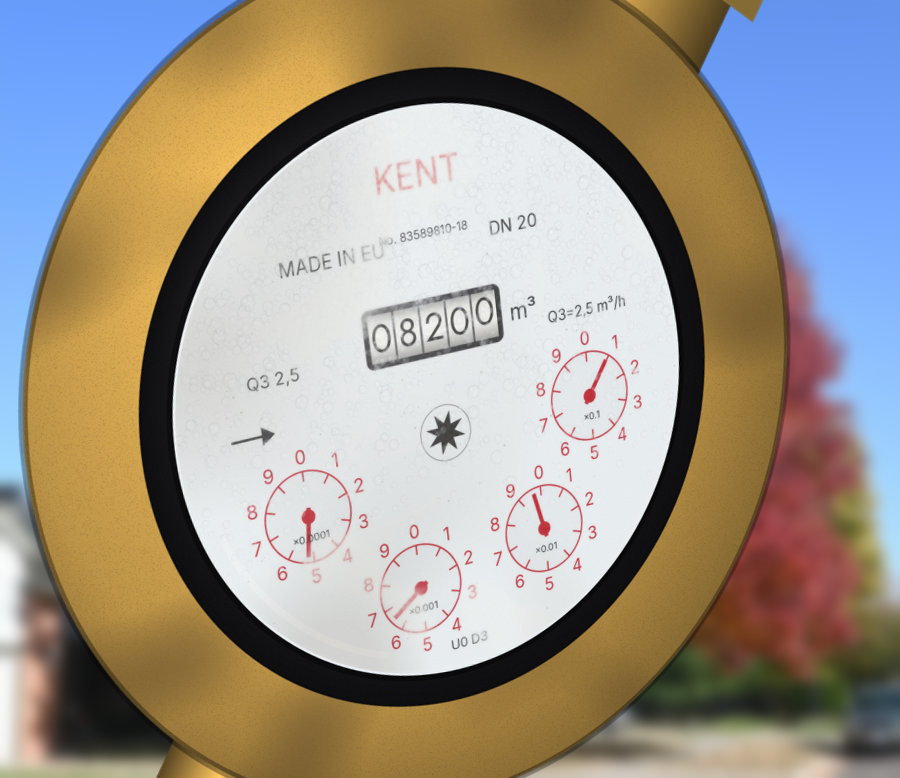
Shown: 8200.0965
